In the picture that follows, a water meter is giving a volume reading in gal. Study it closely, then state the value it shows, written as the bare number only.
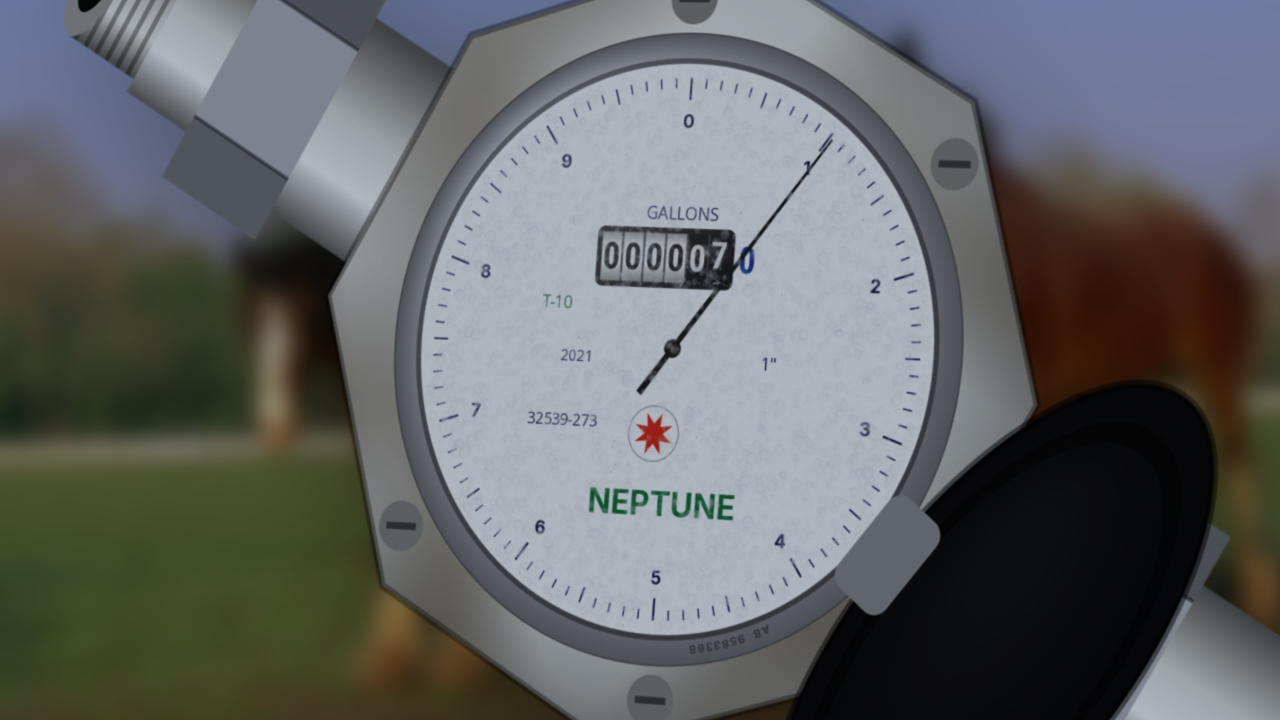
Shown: 71.0
